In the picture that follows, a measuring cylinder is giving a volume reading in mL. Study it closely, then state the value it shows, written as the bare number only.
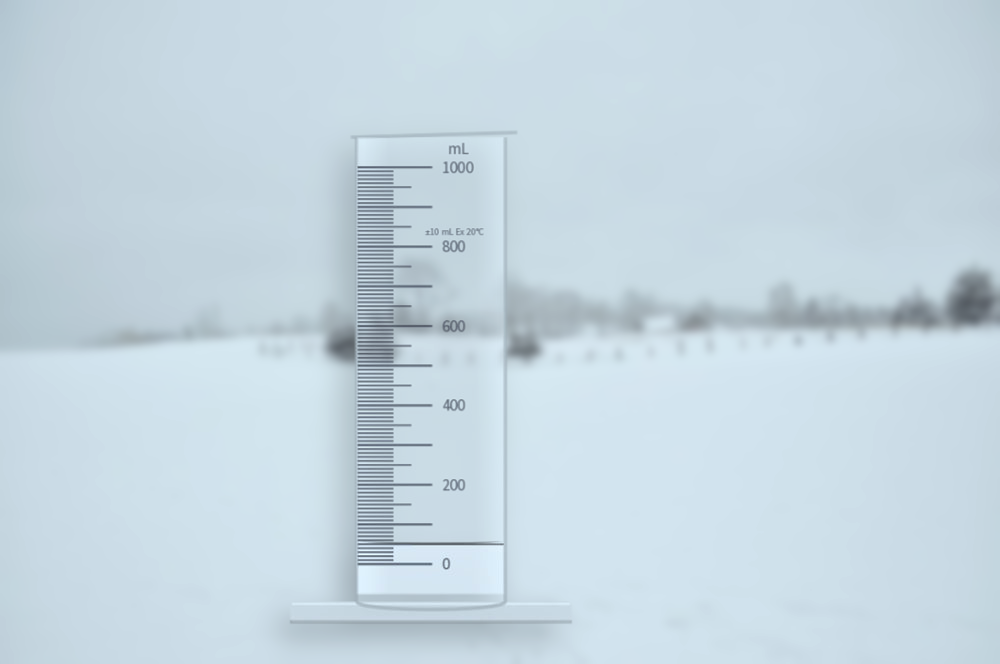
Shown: 50
